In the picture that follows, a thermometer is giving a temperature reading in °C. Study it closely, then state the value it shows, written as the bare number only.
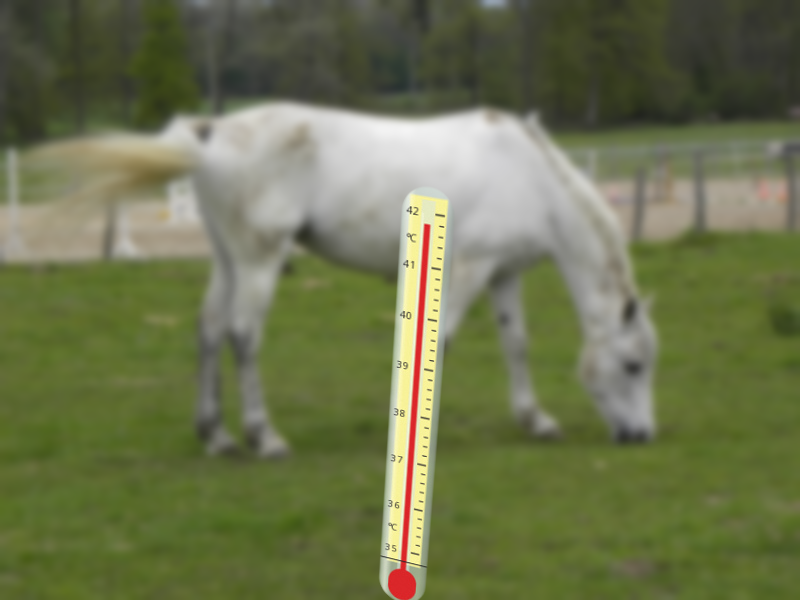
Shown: 41.8
